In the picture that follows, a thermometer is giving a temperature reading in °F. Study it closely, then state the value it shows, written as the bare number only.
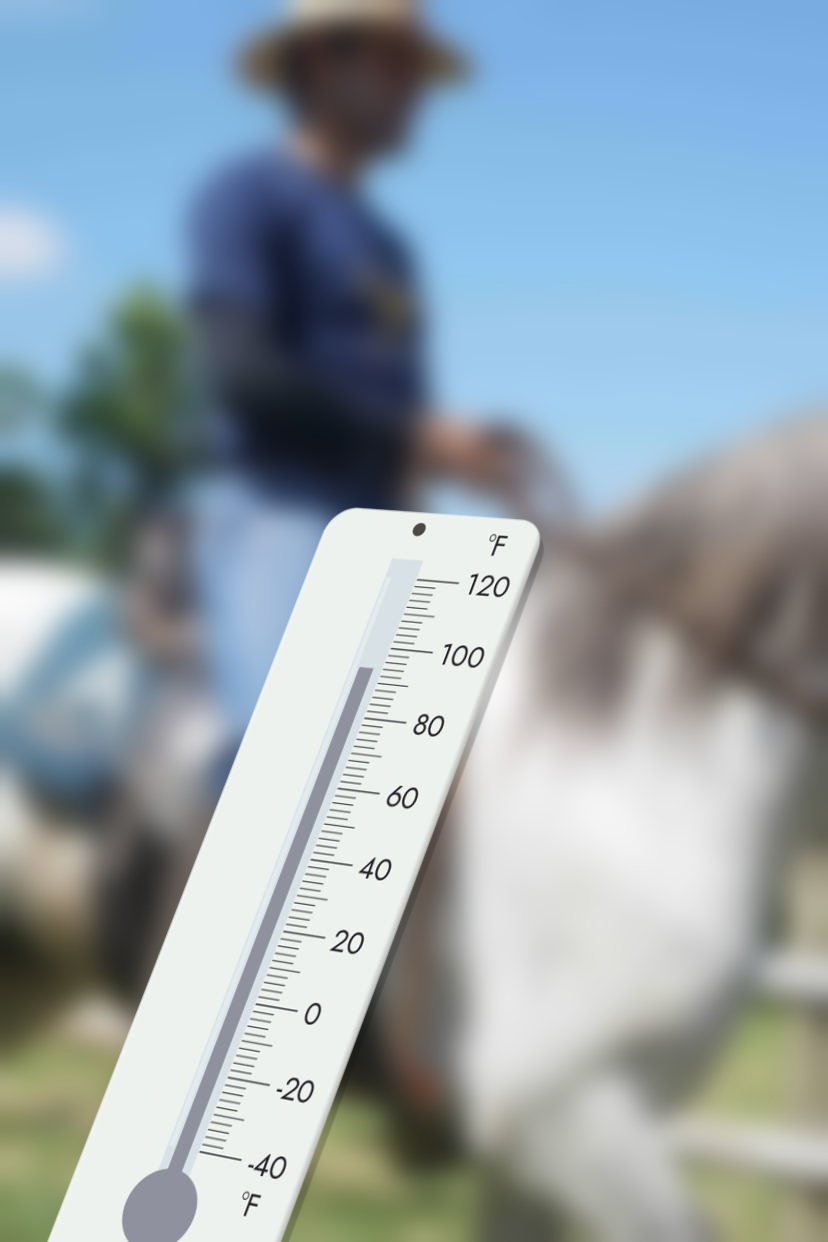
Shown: 94
